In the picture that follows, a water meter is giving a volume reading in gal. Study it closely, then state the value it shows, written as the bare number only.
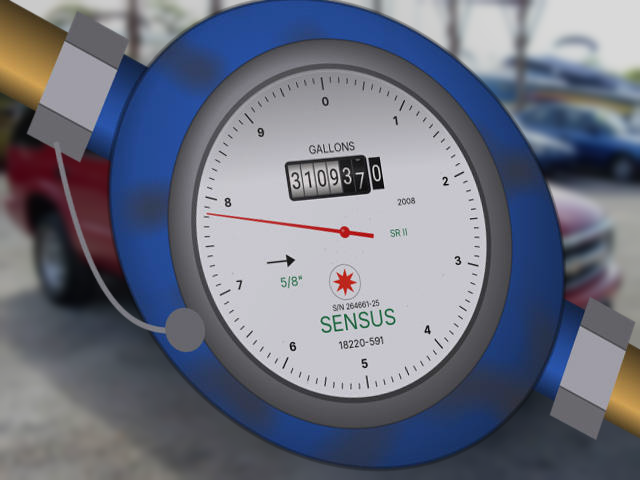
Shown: 3109367.8
